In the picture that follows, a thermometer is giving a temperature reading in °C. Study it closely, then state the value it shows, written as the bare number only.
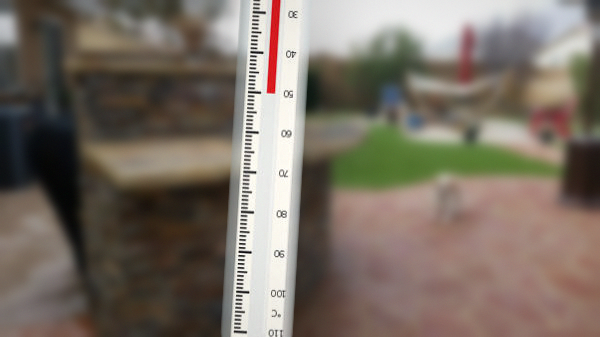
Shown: 50
